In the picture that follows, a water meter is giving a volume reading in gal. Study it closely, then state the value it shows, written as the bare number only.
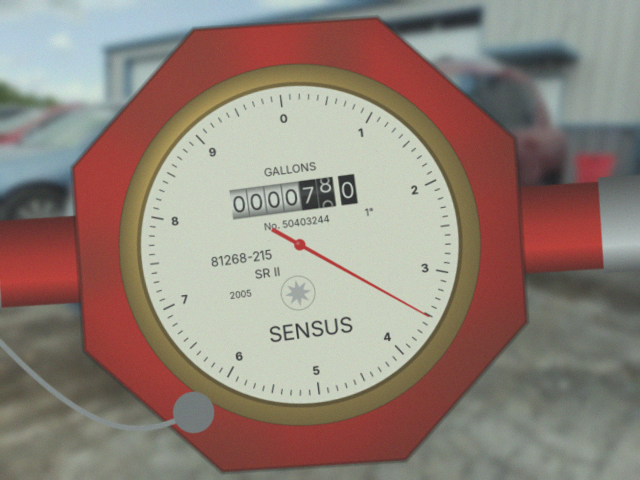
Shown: 783.5
